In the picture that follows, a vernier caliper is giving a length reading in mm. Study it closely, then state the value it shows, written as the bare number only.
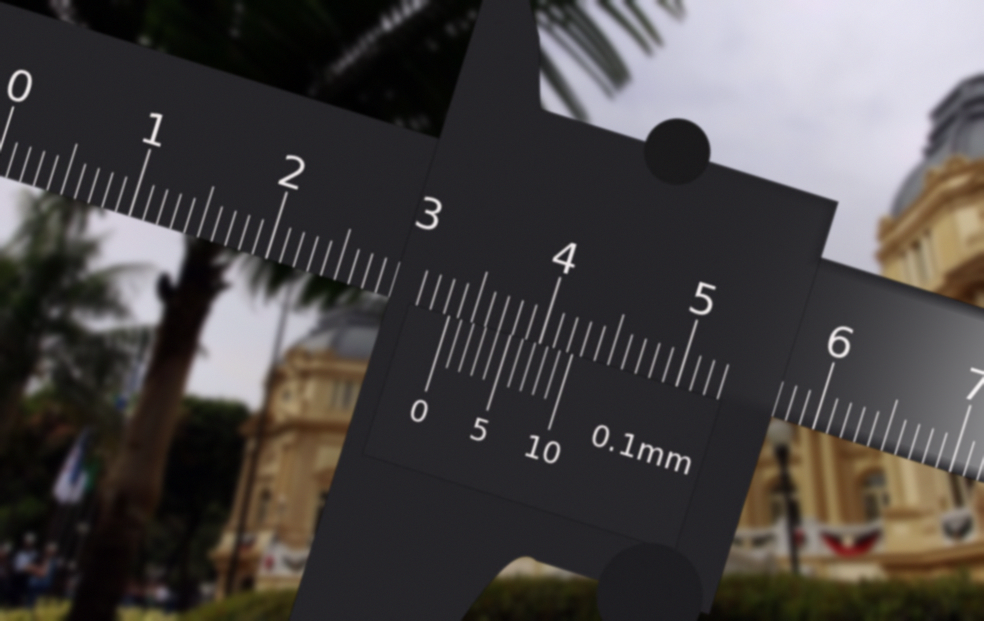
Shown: 33.4
